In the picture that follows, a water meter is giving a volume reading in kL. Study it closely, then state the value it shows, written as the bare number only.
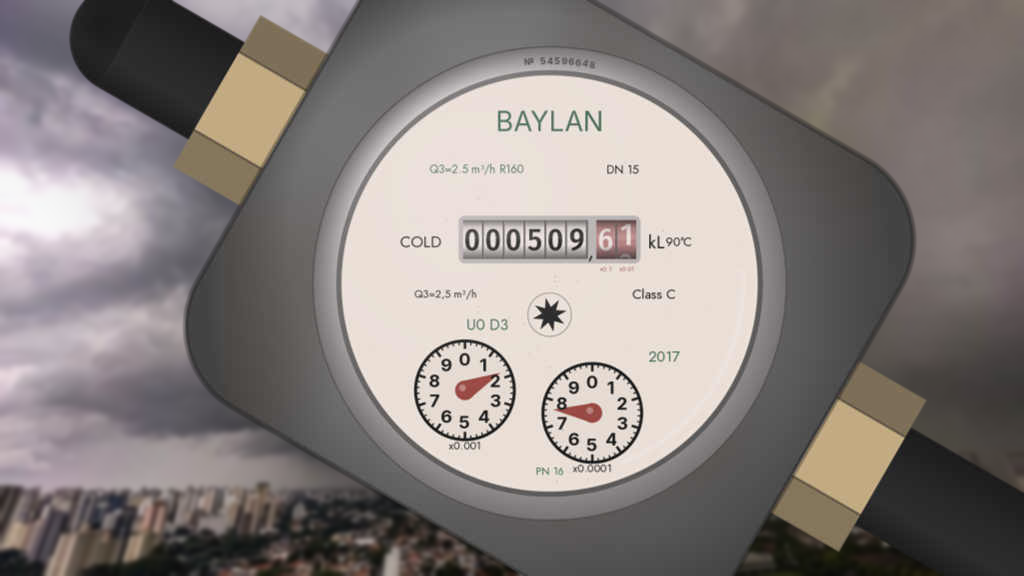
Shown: 509.6117
